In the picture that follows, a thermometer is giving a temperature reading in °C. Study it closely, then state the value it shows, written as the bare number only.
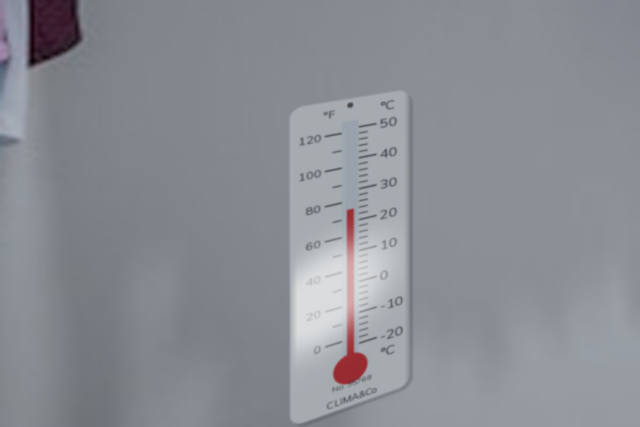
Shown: 24
